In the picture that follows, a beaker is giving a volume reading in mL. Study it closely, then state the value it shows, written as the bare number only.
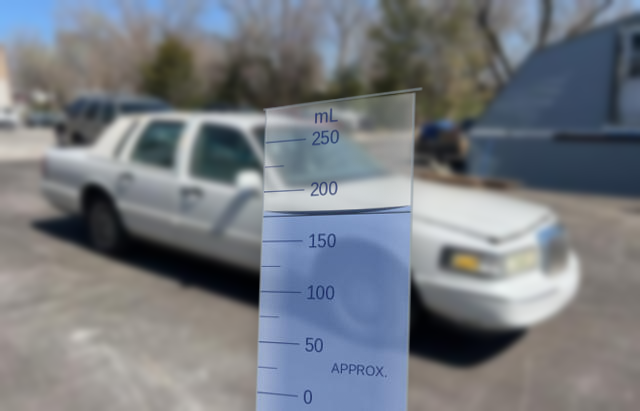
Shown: 175
